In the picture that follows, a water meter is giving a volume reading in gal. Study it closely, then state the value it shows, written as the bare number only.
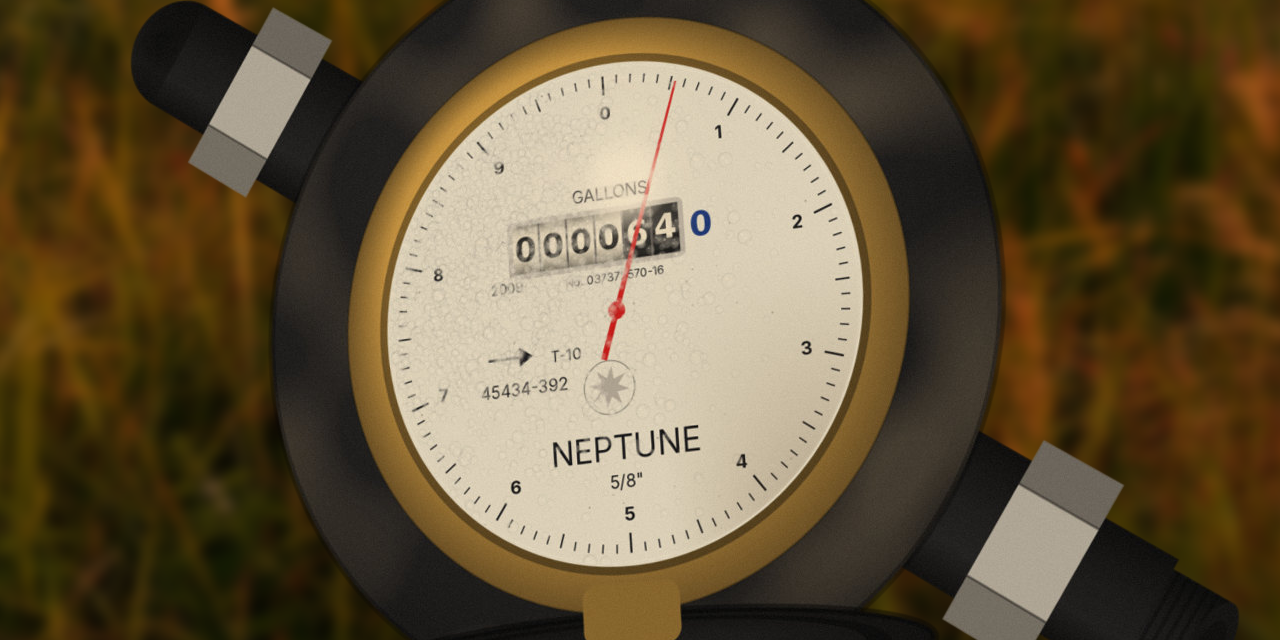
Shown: 640.5
